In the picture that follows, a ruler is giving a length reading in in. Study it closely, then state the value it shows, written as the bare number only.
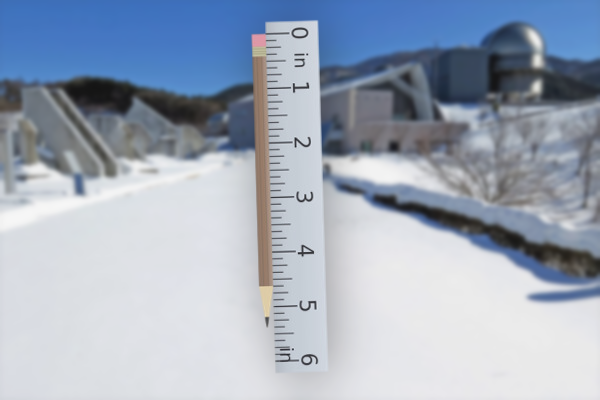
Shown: 5.375
